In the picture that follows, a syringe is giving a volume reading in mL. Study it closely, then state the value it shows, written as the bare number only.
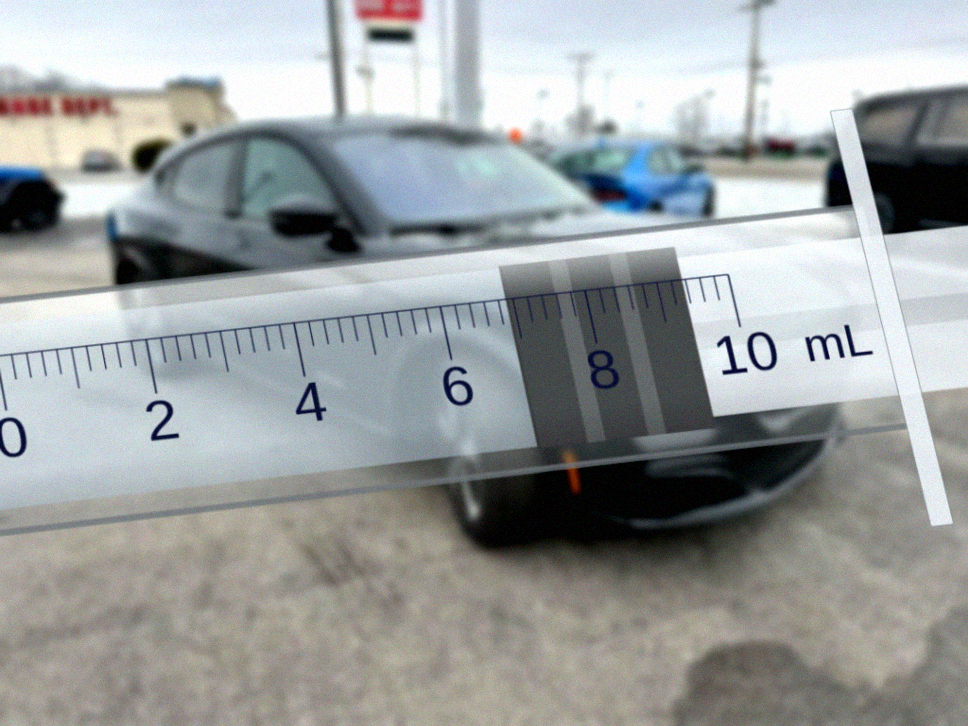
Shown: 6.9
